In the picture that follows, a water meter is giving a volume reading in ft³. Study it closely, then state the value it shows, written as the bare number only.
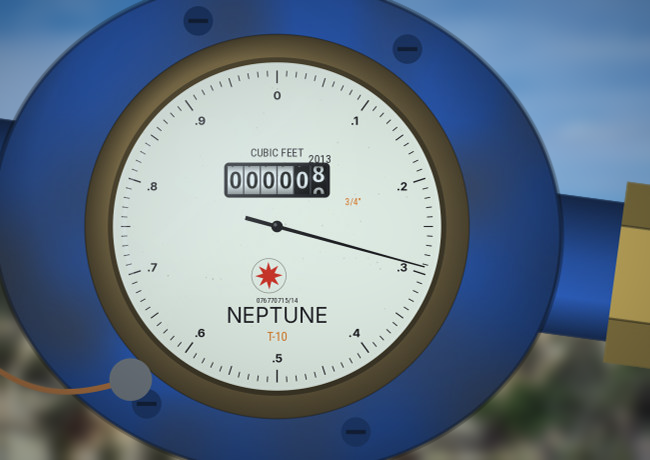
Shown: 8.29
